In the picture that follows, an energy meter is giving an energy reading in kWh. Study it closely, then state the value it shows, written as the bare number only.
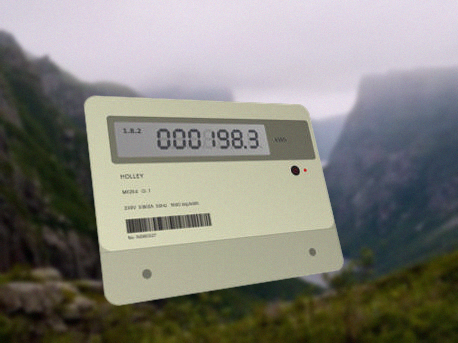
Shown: 198.3
